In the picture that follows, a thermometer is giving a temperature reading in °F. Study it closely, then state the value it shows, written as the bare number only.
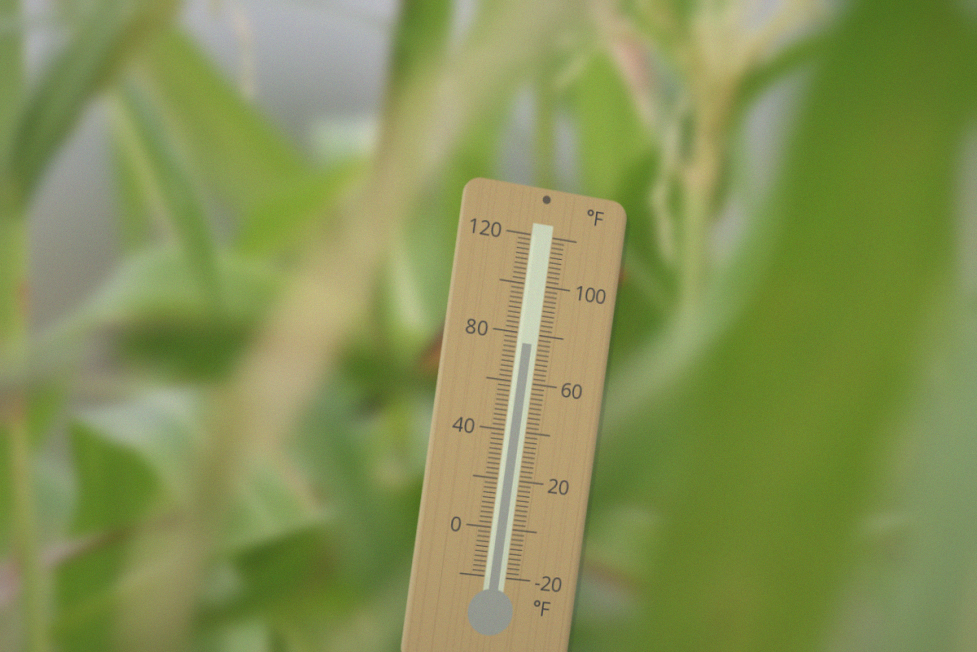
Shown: 76
